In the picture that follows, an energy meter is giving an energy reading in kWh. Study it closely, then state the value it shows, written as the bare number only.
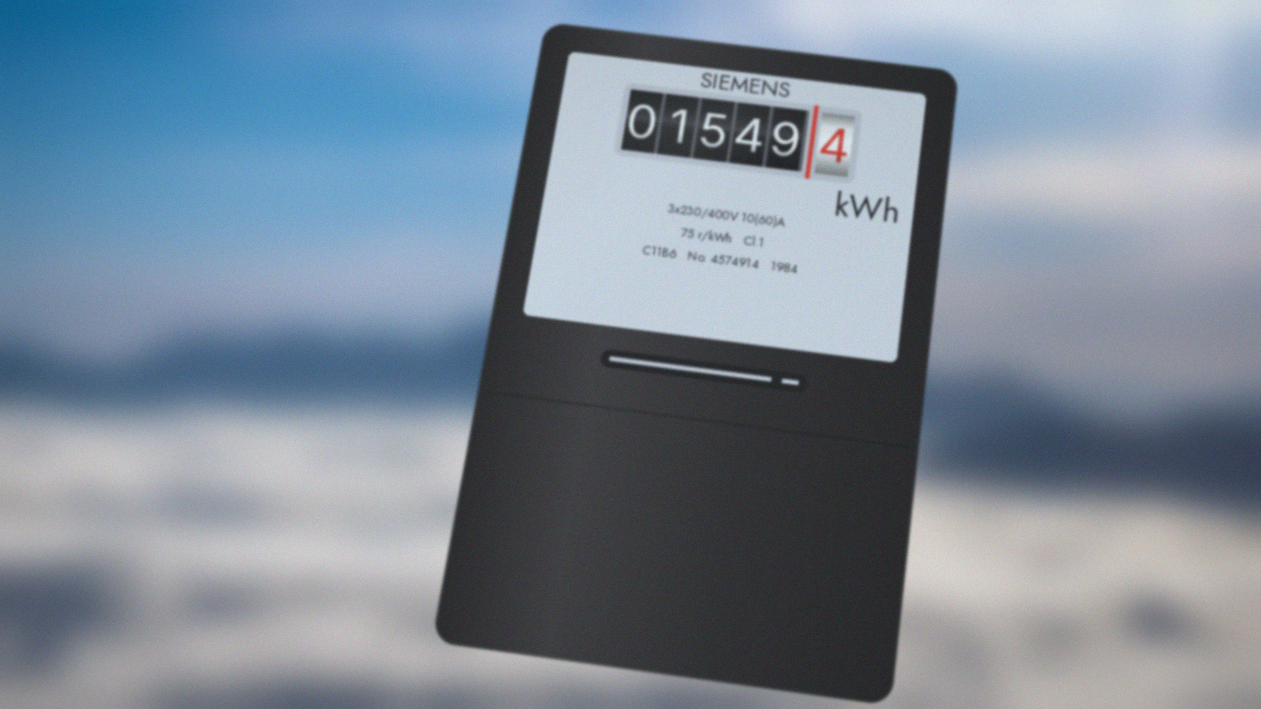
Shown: 1549.4
